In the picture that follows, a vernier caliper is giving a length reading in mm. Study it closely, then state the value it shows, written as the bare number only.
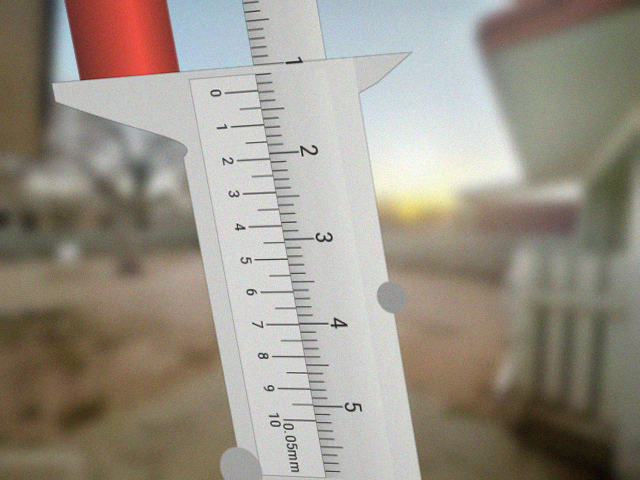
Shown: 12.8
